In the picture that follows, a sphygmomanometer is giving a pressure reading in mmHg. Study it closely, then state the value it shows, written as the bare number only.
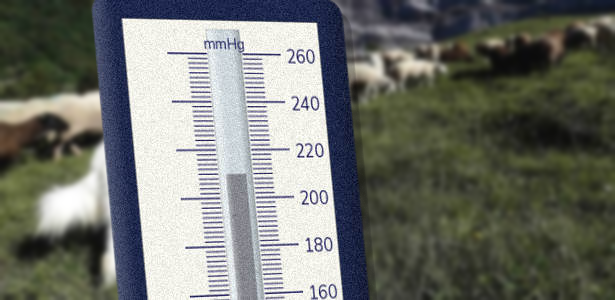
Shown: 210
